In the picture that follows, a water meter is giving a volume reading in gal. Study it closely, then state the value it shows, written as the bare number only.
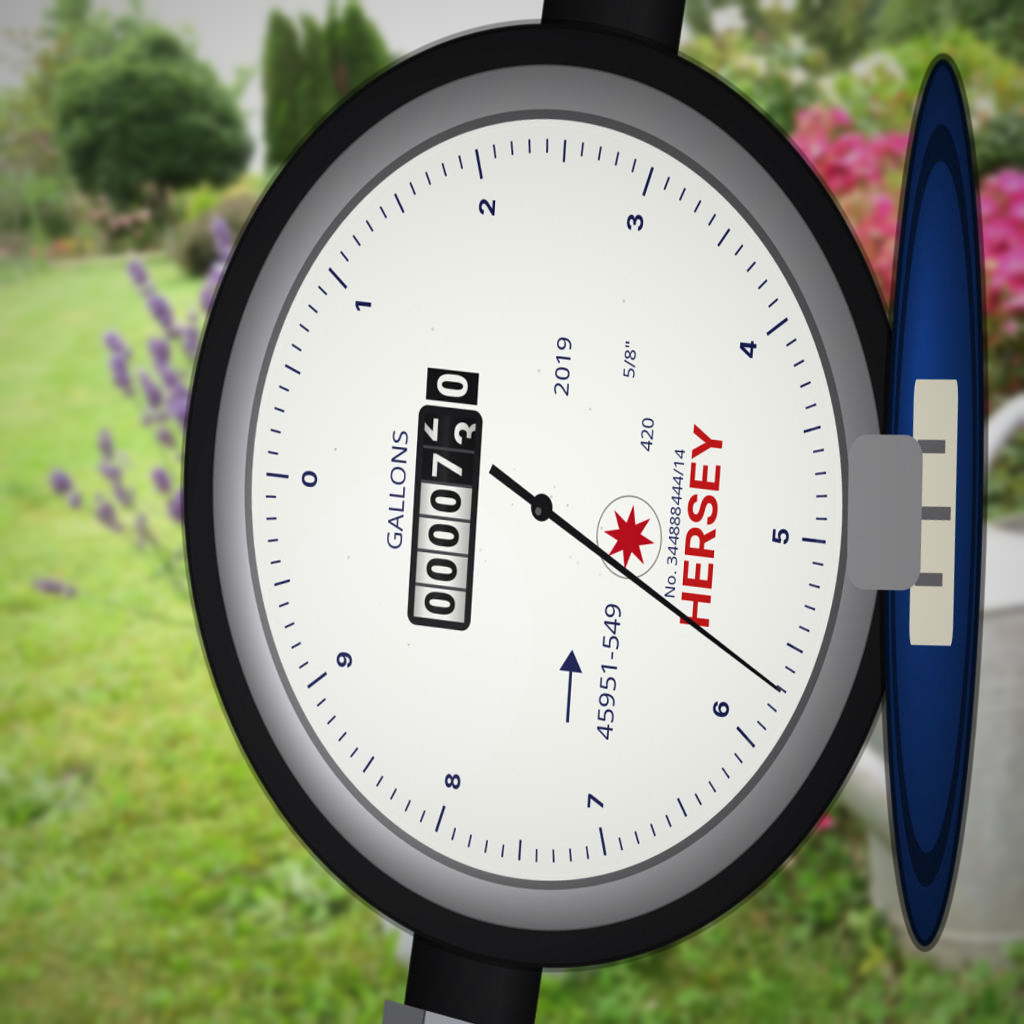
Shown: 725.7
